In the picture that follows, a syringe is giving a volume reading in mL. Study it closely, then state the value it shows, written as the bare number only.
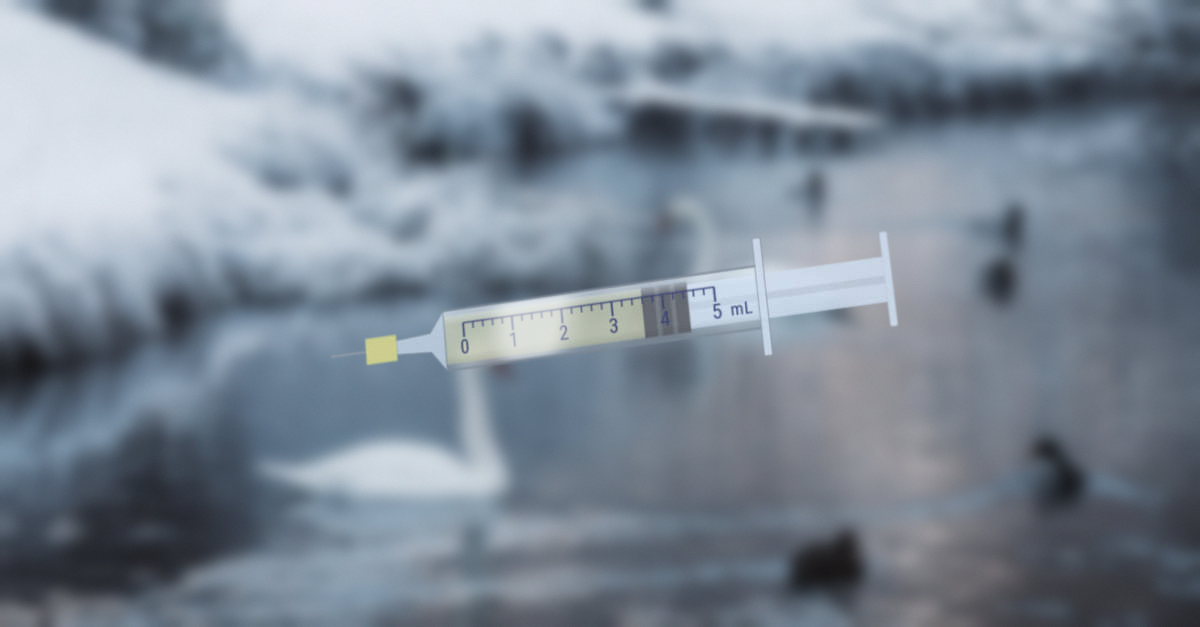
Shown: 3.6
